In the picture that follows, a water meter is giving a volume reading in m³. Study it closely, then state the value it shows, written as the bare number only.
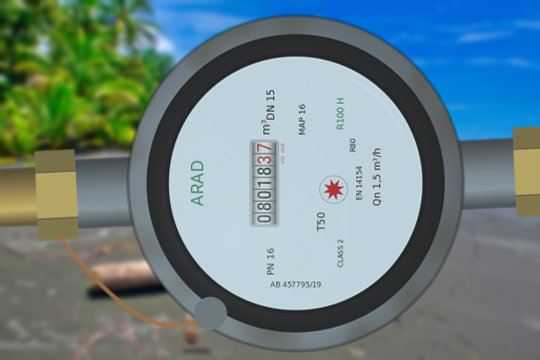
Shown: 8018.37
